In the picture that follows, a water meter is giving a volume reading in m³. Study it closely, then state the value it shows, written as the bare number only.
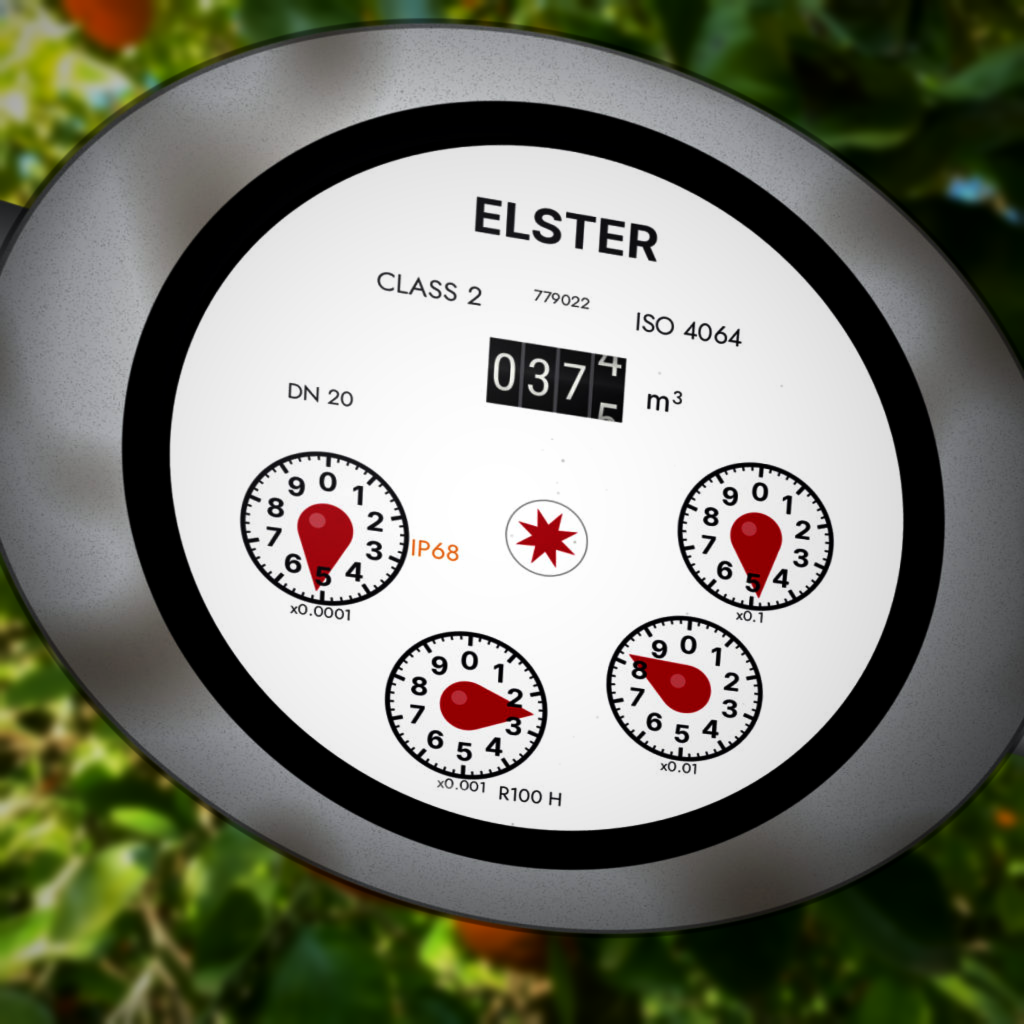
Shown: 374.4825
